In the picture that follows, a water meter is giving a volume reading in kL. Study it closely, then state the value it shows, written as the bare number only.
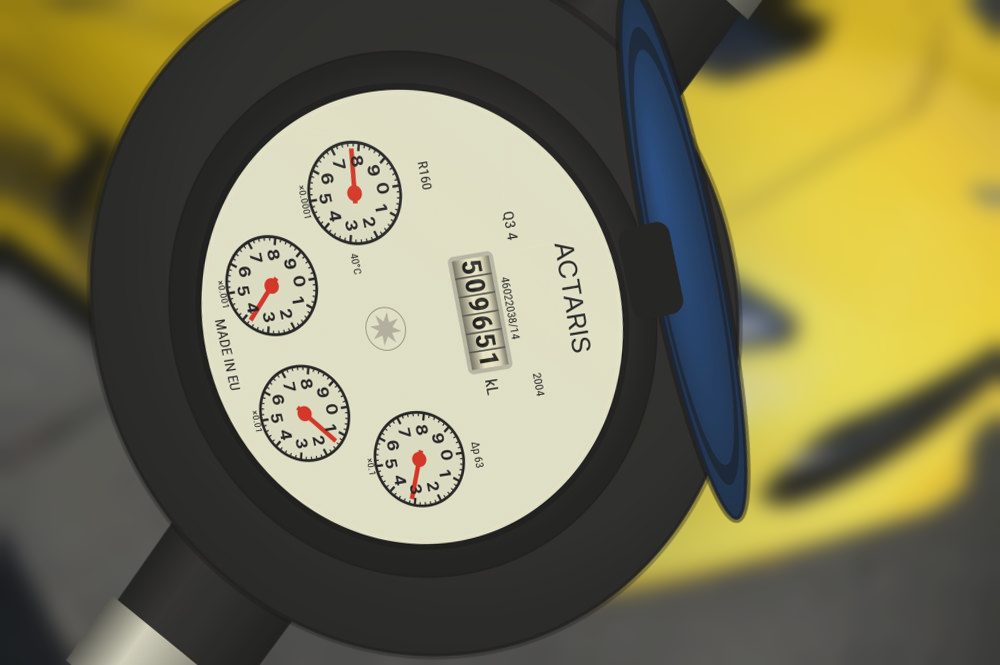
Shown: 509651.3137
